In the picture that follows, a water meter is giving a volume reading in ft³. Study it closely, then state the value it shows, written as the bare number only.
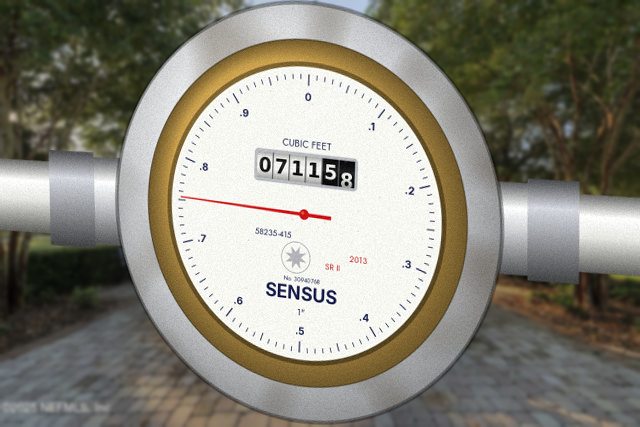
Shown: 71157.75
